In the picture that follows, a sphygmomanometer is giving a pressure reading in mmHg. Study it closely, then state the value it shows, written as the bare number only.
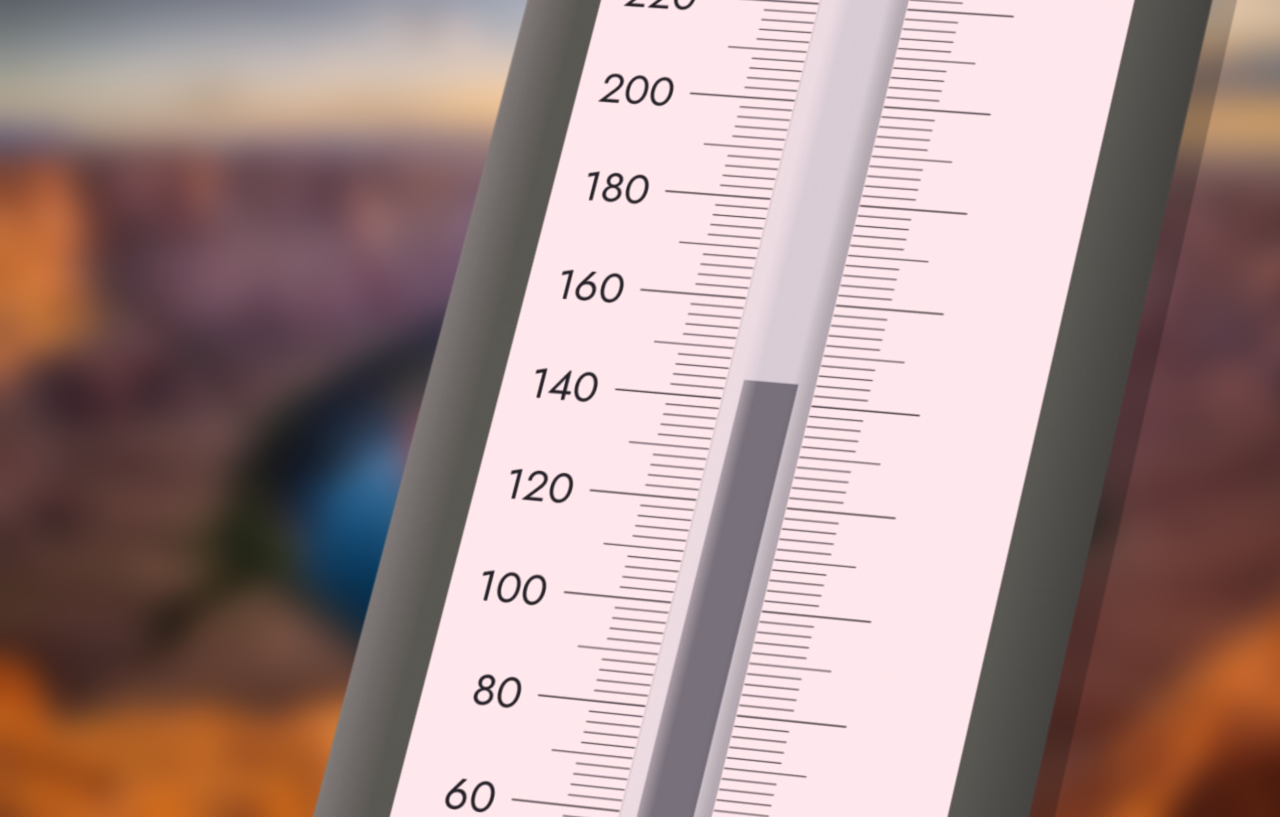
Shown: 144
